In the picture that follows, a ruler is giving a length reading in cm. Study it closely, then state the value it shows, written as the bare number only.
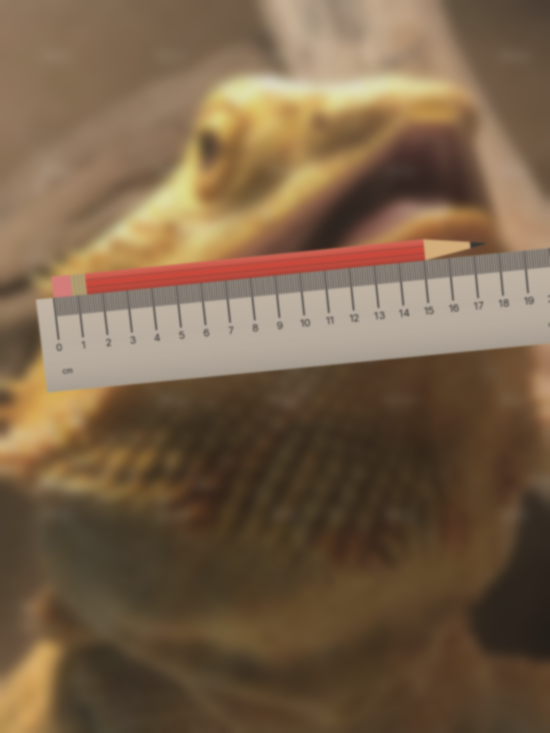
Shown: 17.5
